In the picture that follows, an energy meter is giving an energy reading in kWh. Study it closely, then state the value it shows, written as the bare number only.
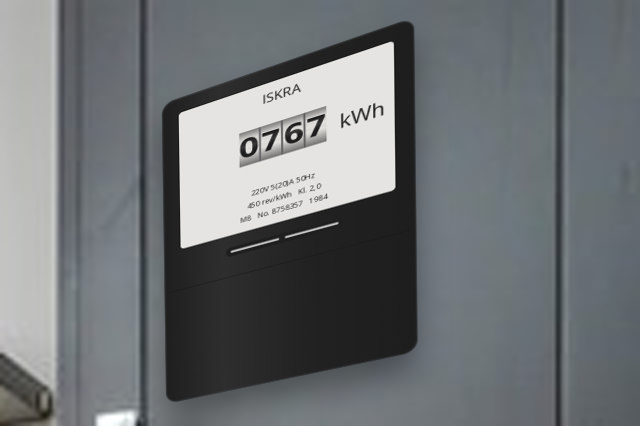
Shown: 767
